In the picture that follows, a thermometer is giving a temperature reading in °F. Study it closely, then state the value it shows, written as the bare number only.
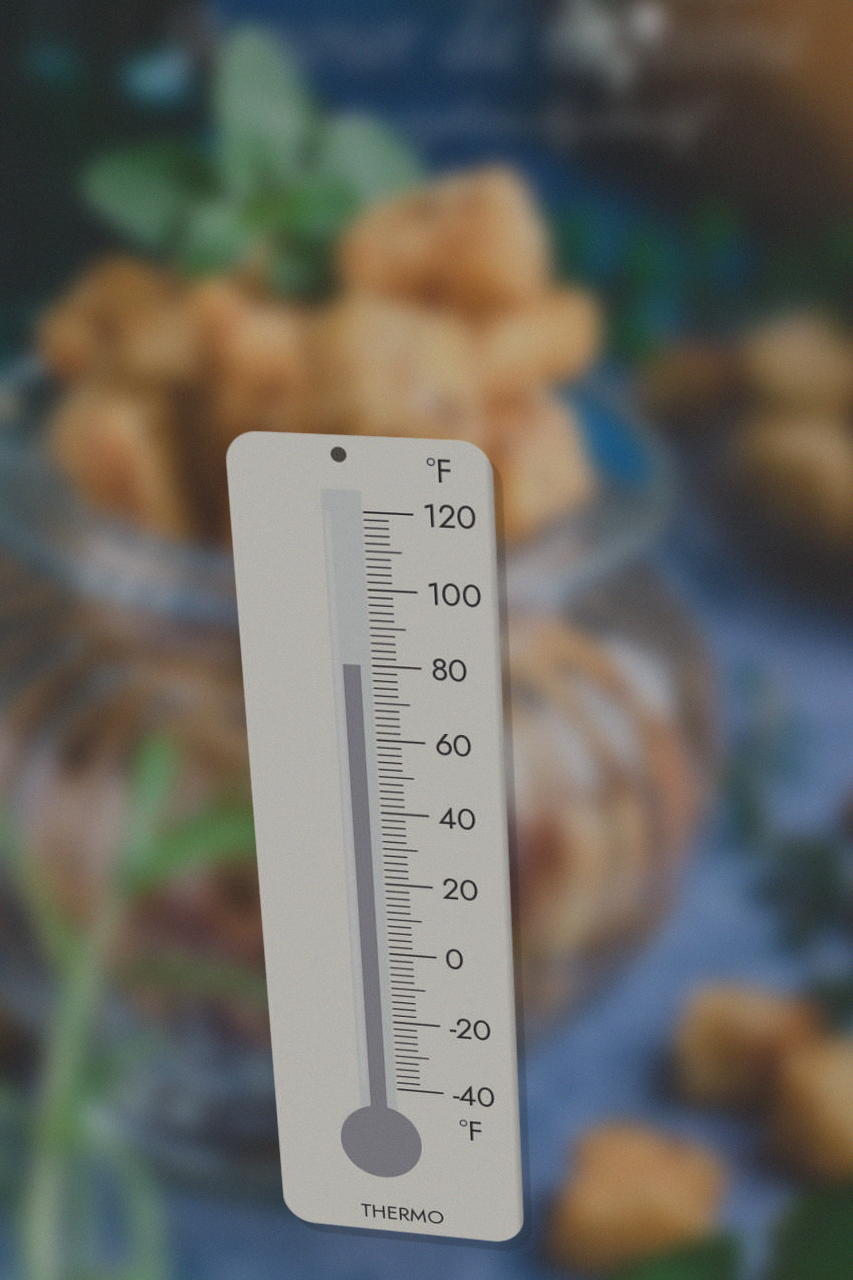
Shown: 80
